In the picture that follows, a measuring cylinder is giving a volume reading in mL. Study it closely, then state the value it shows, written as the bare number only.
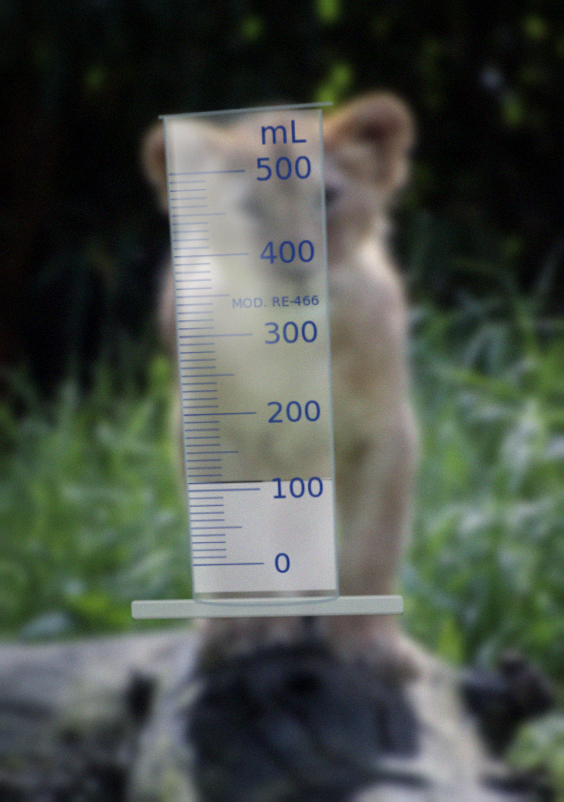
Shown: 110
